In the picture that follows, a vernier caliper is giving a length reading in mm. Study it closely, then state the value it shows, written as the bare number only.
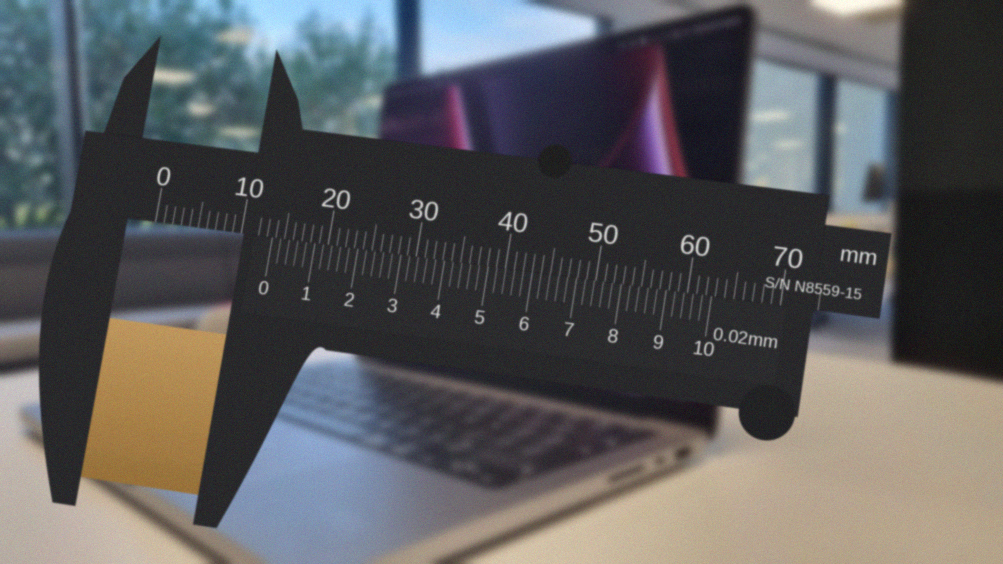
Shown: 13.6
